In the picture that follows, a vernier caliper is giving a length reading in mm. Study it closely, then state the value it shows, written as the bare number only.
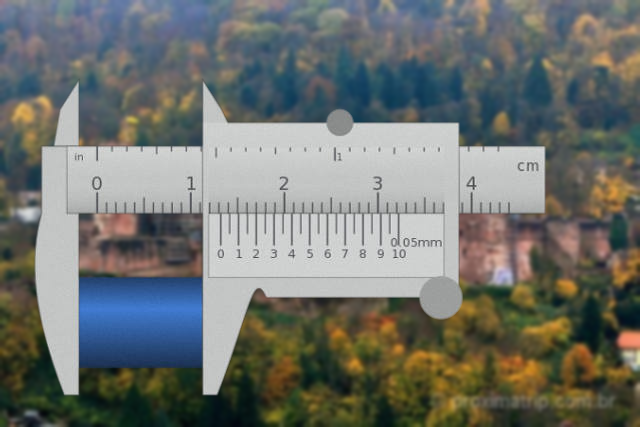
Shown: 13.2
